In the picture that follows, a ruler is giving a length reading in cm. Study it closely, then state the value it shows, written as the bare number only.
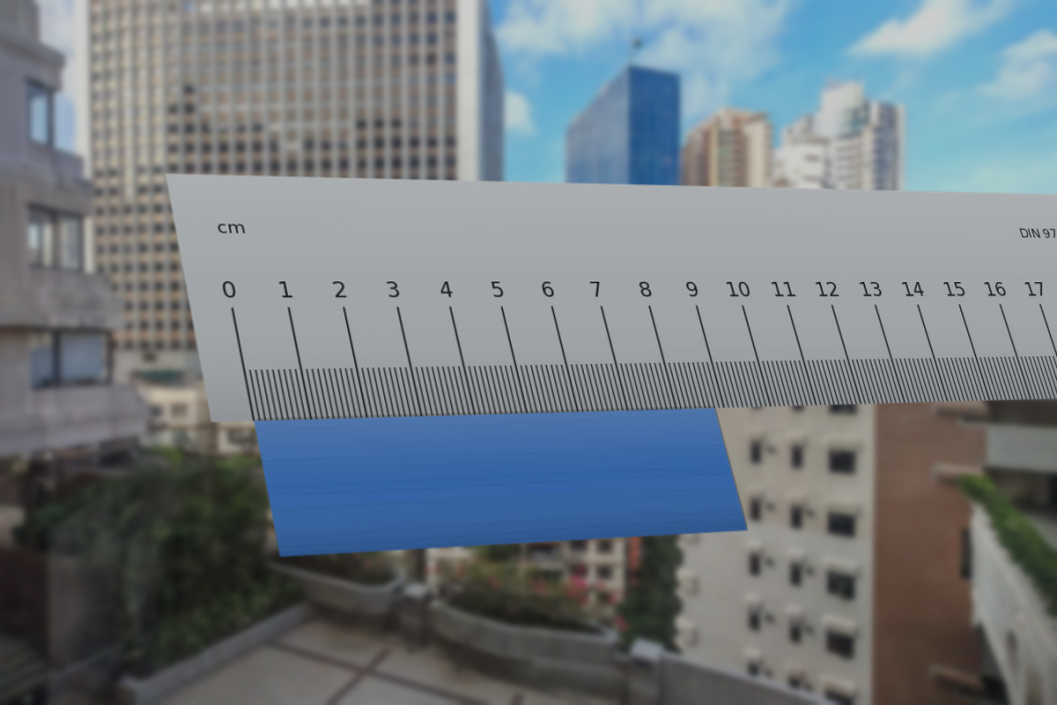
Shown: 8.8
